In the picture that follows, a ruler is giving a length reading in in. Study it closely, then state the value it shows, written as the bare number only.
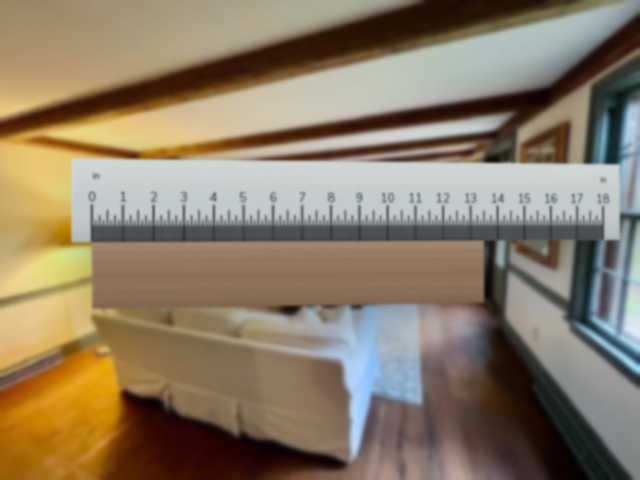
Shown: 13.5
